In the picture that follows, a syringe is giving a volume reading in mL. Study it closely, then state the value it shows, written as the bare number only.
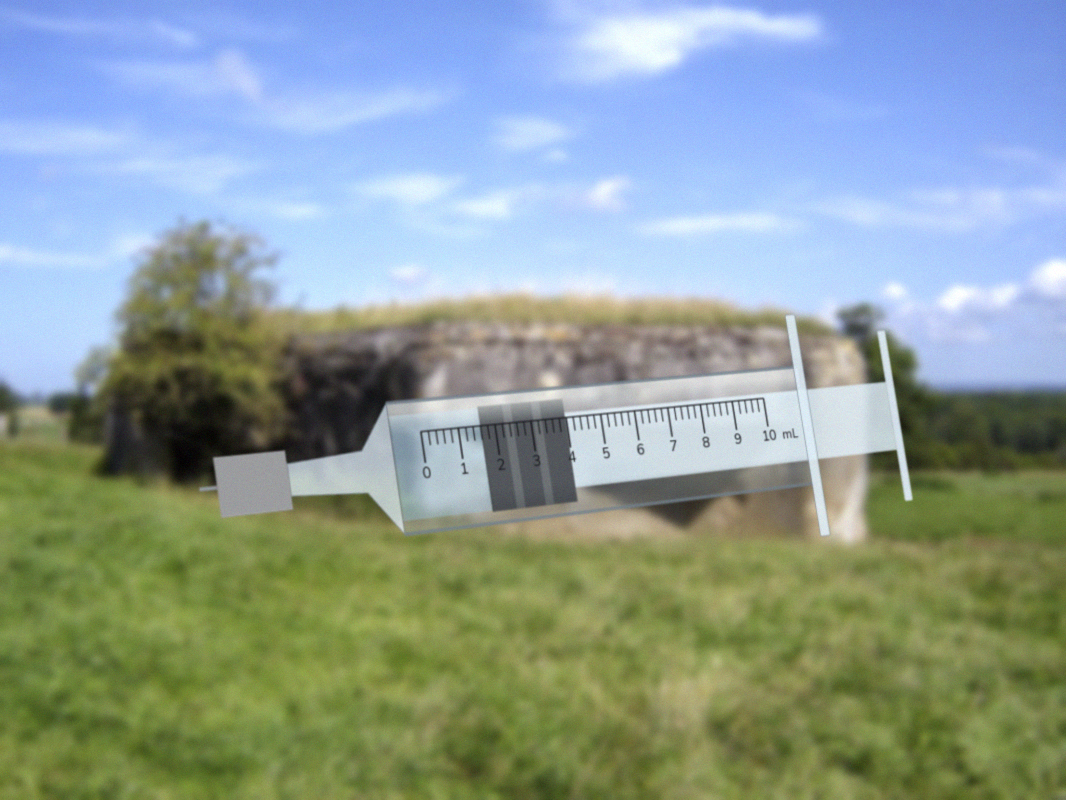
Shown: 1.6
